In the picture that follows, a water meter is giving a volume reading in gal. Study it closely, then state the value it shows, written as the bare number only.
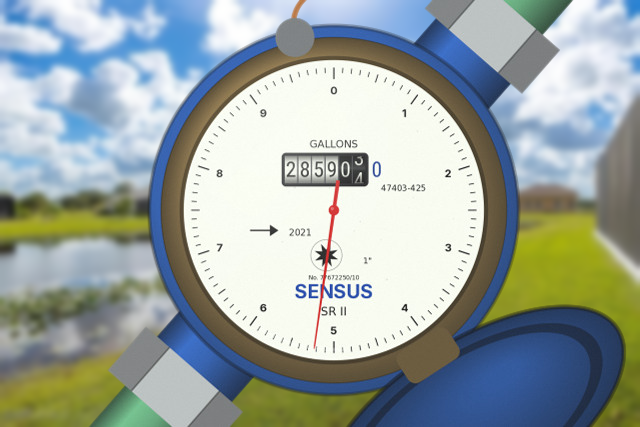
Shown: 2859035.2
